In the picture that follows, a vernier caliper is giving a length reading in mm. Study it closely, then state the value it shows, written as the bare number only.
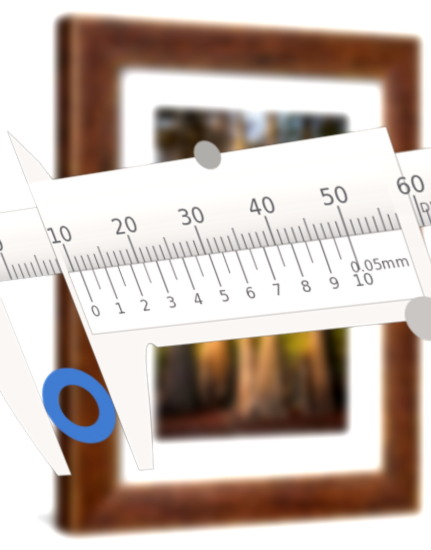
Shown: 11.0
